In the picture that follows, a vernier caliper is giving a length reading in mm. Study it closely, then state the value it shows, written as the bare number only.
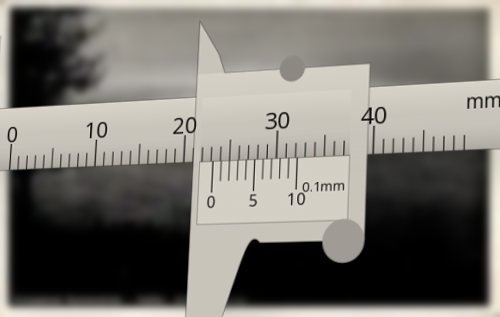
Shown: 23.2
